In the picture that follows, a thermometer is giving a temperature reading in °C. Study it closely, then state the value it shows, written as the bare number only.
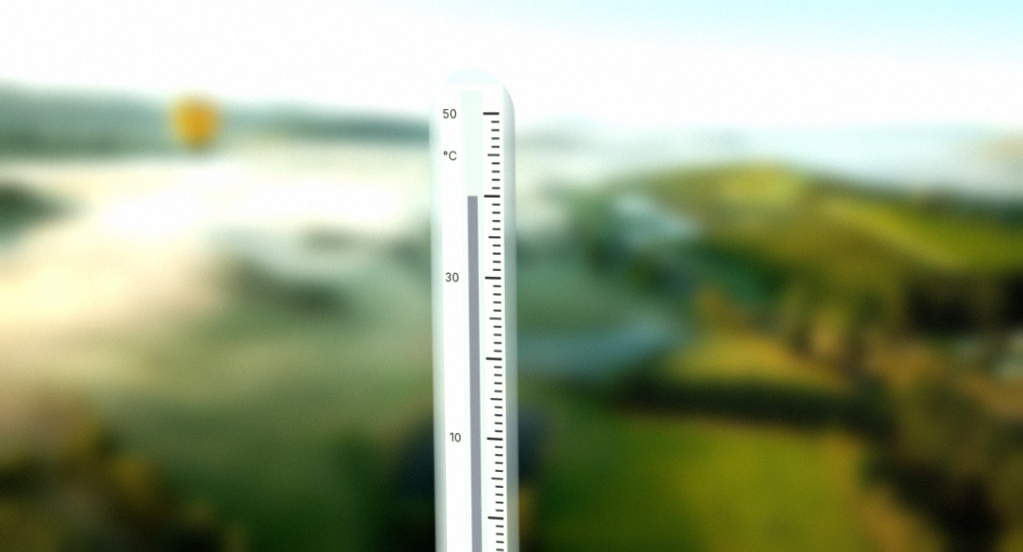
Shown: 40
